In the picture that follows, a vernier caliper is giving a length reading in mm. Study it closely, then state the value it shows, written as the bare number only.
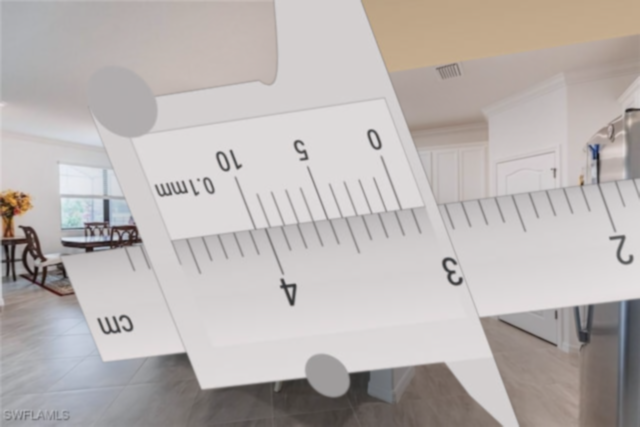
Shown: 31.6
